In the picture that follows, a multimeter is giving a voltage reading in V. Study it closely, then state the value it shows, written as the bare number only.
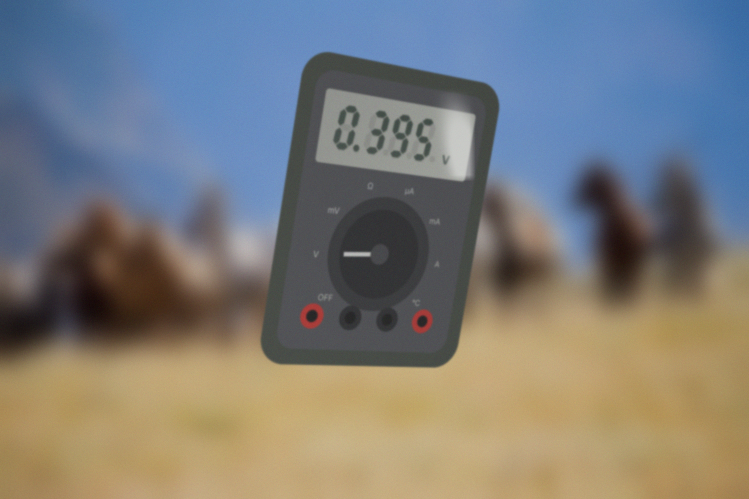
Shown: 0.395
